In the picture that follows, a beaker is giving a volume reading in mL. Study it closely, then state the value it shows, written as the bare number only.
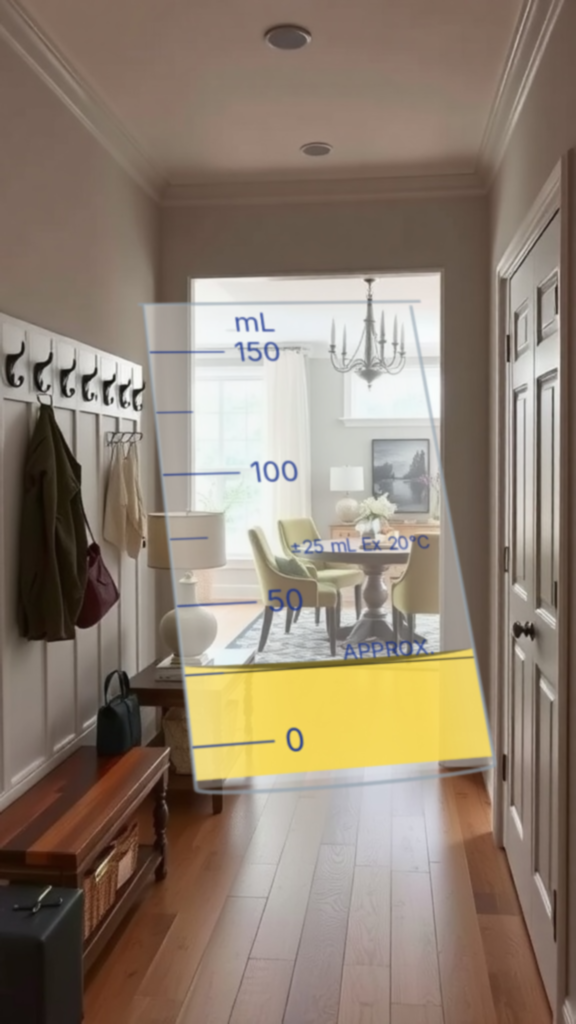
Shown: 25
